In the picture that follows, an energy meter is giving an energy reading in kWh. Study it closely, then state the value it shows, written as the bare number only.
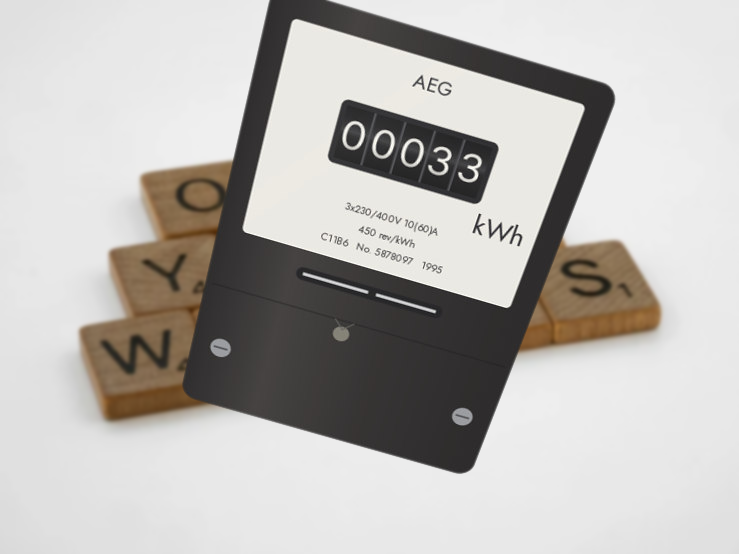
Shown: 33
